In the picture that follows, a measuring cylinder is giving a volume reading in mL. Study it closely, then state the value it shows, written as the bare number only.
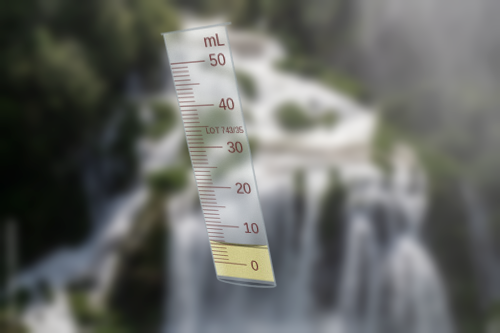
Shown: 5
